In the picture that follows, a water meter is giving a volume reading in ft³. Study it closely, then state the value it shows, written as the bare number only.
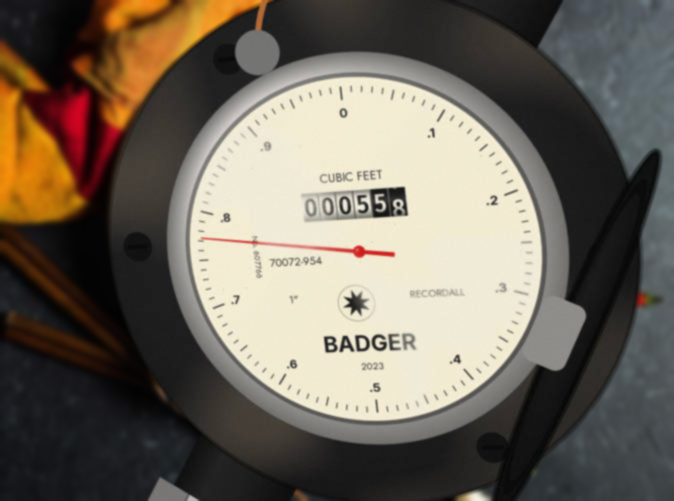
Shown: 557.77
